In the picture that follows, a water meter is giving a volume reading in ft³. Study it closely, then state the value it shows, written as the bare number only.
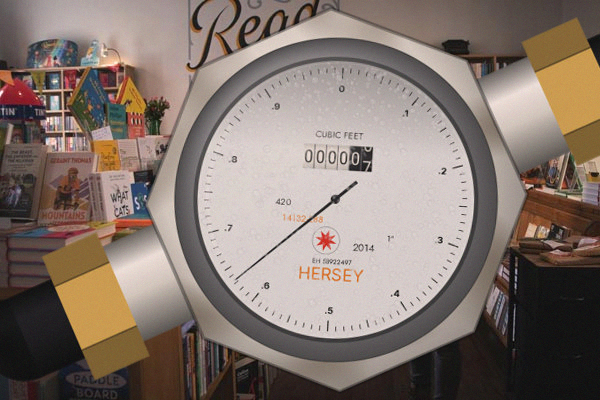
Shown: 6.63
